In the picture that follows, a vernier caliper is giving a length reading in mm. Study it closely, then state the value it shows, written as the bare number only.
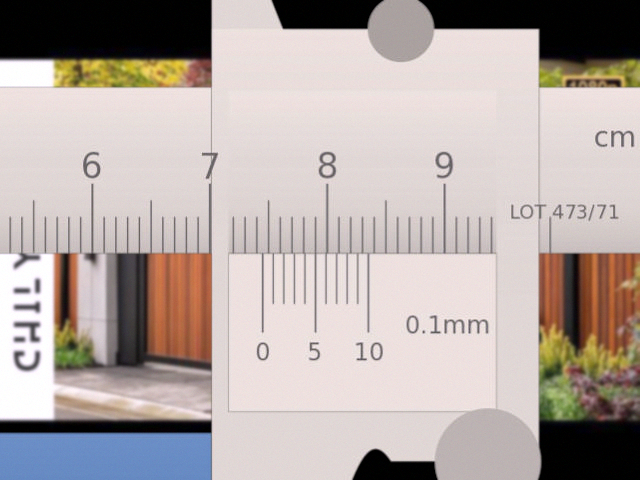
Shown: 74.5
